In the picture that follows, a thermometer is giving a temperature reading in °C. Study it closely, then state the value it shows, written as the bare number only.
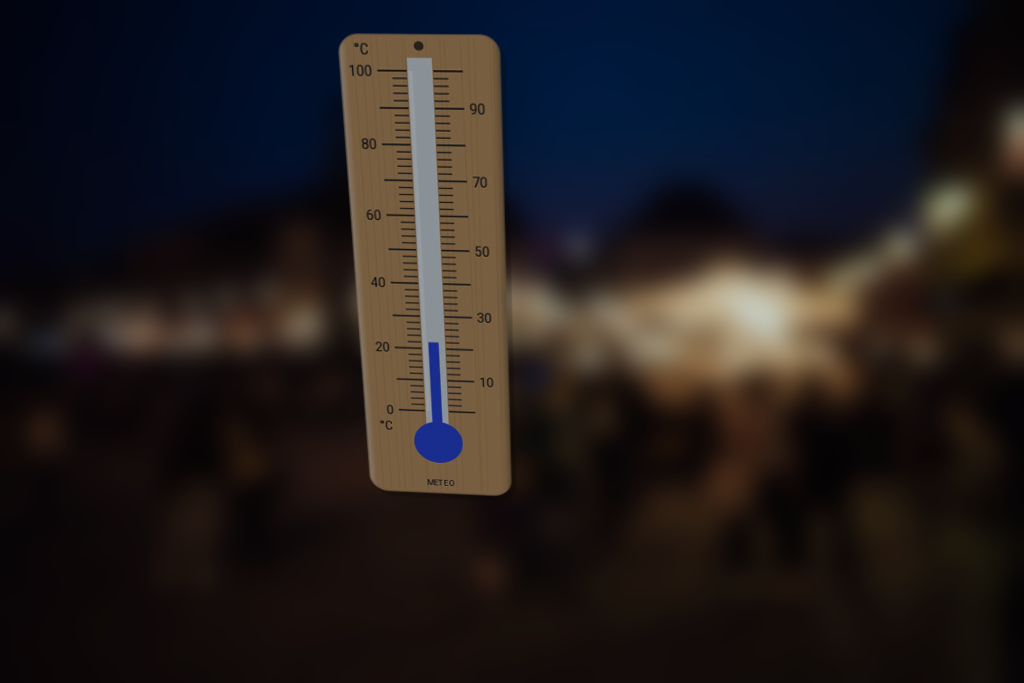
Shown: 22
